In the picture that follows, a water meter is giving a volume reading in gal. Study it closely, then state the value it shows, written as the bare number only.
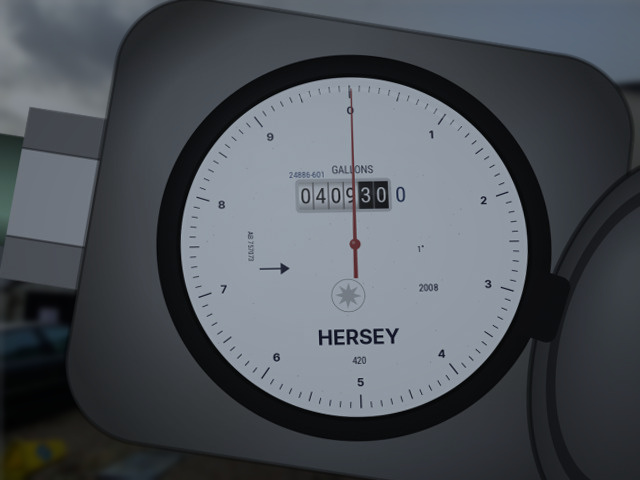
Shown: 409300.0
